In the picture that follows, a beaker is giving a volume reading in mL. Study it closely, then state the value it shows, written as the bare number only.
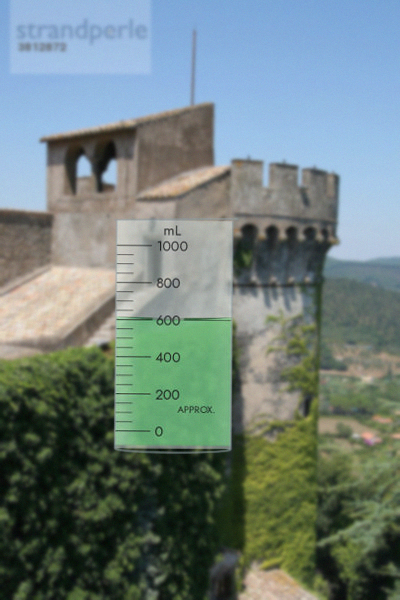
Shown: 600
